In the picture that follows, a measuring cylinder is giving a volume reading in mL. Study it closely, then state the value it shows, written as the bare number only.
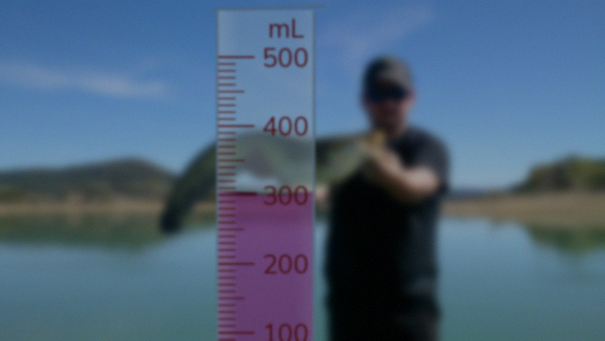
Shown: 300
